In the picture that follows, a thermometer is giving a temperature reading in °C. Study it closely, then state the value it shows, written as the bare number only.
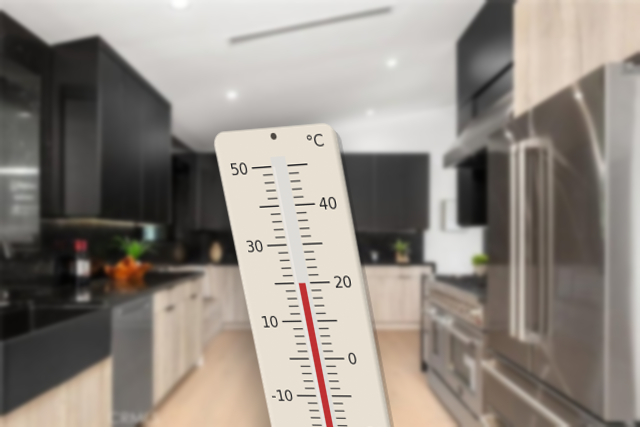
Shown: 20
